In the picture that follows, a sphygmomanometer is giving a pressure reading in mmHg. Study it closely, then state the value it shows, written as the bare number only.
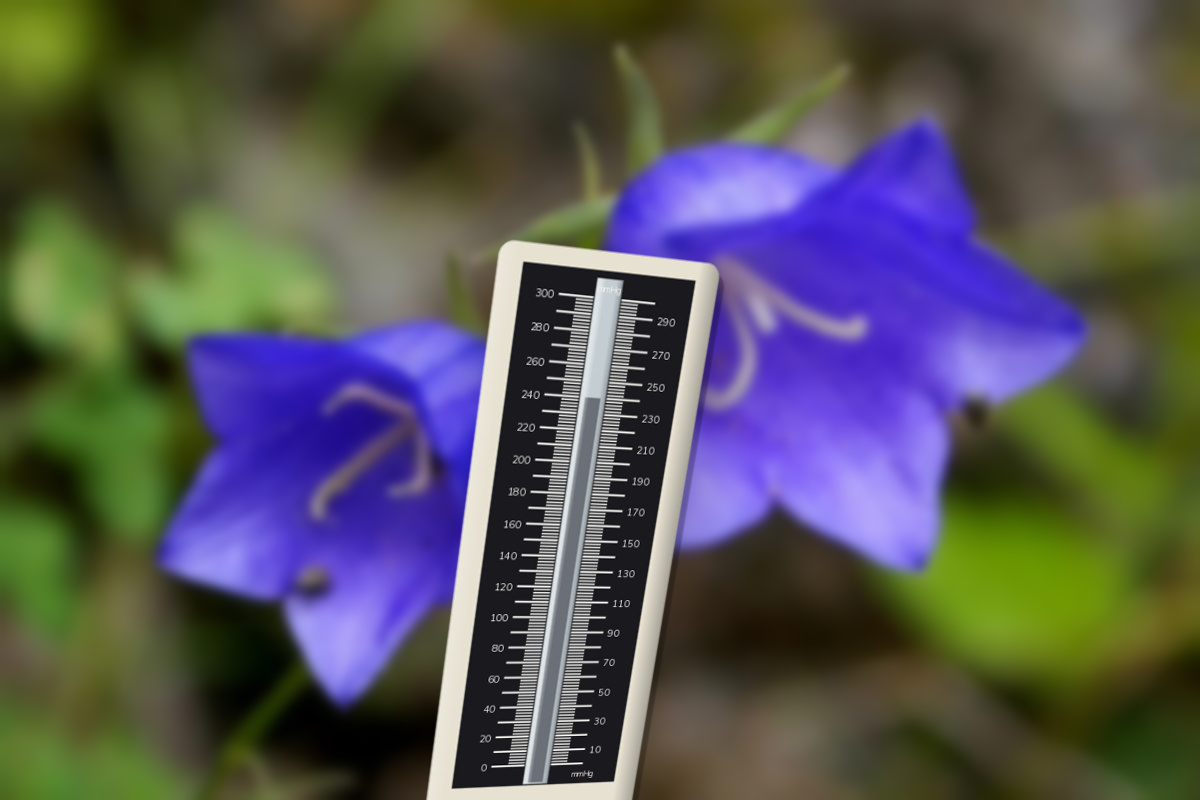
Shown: 240
